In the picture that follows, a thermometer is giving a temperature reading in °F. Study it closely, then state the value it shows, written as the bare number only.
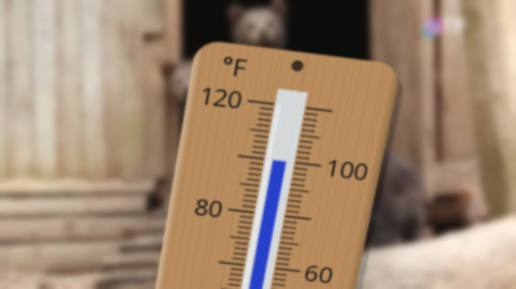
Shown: 100
